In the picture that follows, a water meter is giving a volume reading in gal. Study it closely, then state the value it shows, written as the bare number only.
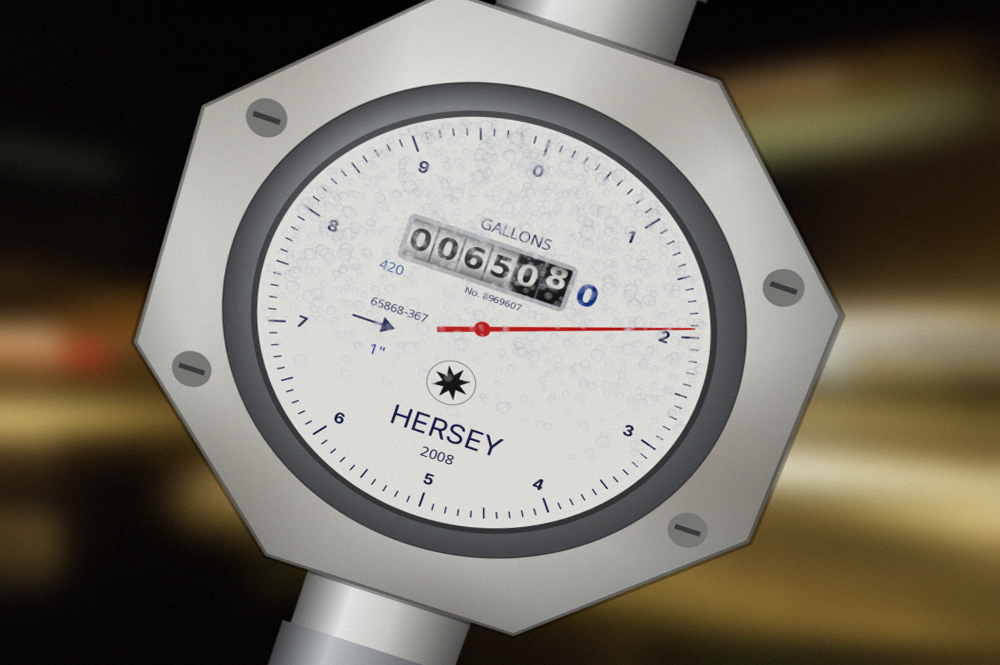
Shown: 65081.9
